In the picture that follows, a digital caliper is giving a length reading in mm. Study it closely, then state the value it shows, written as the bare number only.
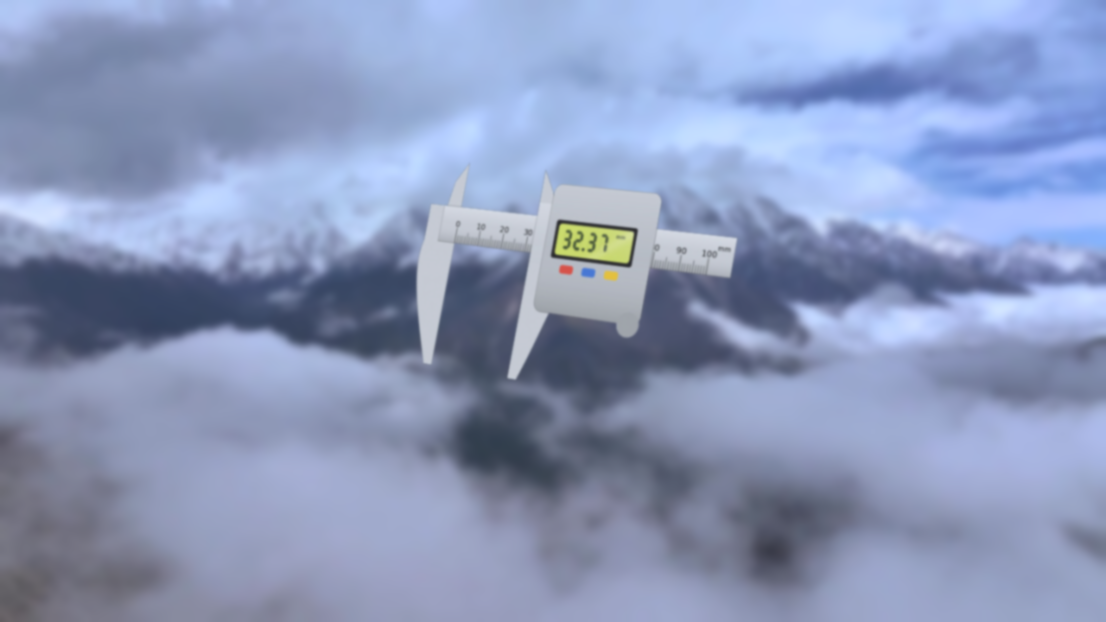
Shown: 32.37
